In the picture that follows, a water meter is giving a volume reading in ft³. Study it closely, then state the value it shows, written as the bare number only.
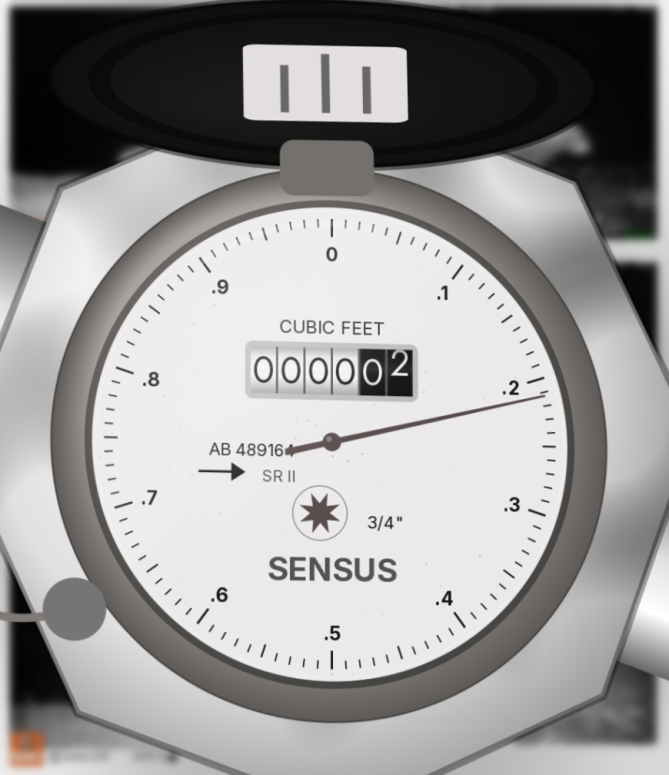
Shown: 2.21
